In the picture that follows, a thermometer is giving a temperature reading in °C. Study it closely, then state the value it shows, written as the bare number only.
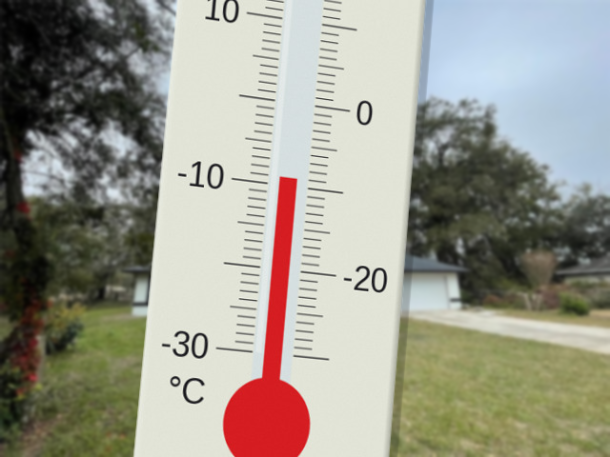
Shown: -9
